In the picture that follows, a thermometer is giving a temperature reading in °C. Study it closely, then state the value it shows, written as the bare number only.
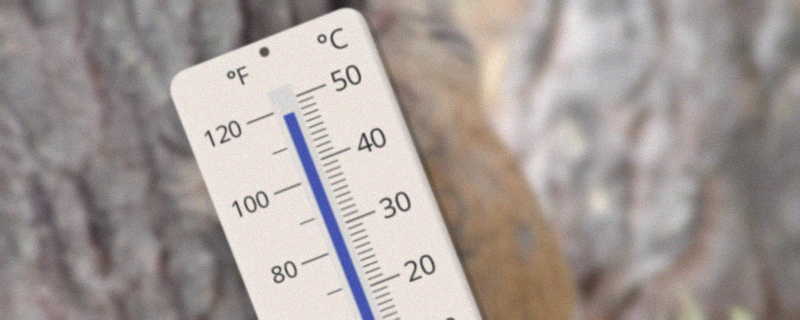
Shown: 48
